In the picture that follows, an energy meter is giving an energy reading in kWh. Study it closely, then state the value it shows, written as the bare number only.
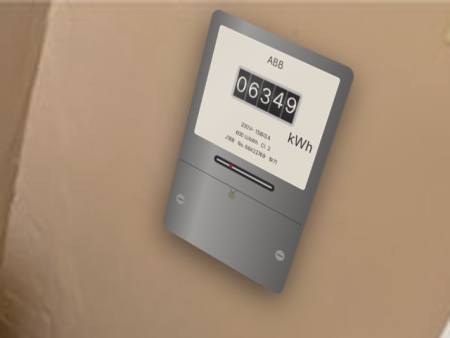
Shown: 6349
